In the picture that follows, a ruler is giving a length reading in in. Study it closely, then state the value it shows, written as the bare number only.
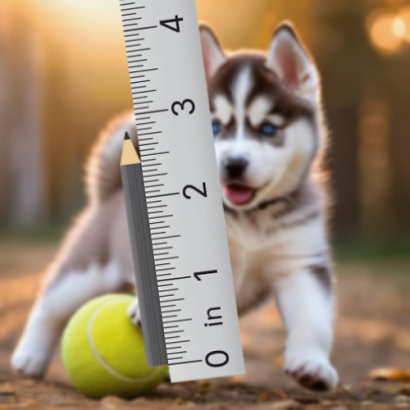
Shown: 2.8125
